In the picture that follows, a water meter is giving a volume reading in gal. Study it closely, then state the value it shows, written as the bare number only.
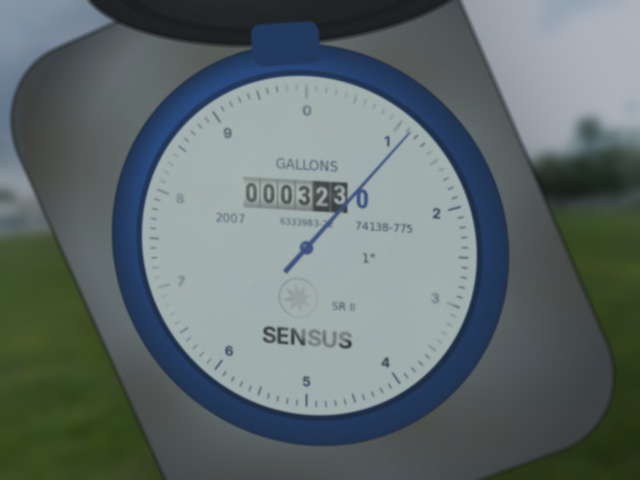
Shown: 3231.1
